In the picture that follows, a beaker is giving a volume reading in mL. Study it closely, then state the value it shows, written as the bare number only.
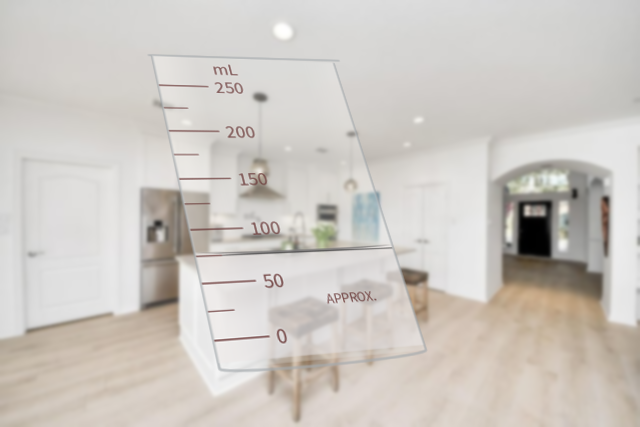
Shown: 75
